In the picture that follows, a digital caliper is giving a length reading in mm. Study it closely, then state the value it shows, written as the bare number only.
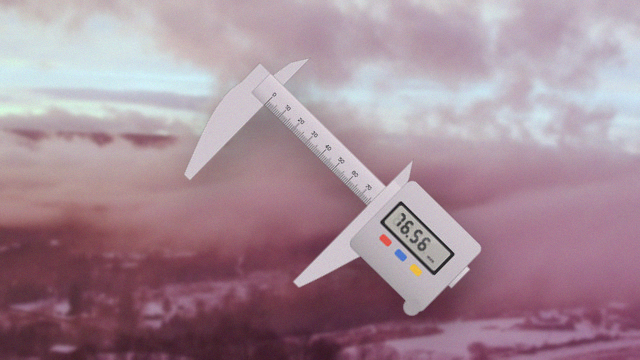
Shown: 76.56
